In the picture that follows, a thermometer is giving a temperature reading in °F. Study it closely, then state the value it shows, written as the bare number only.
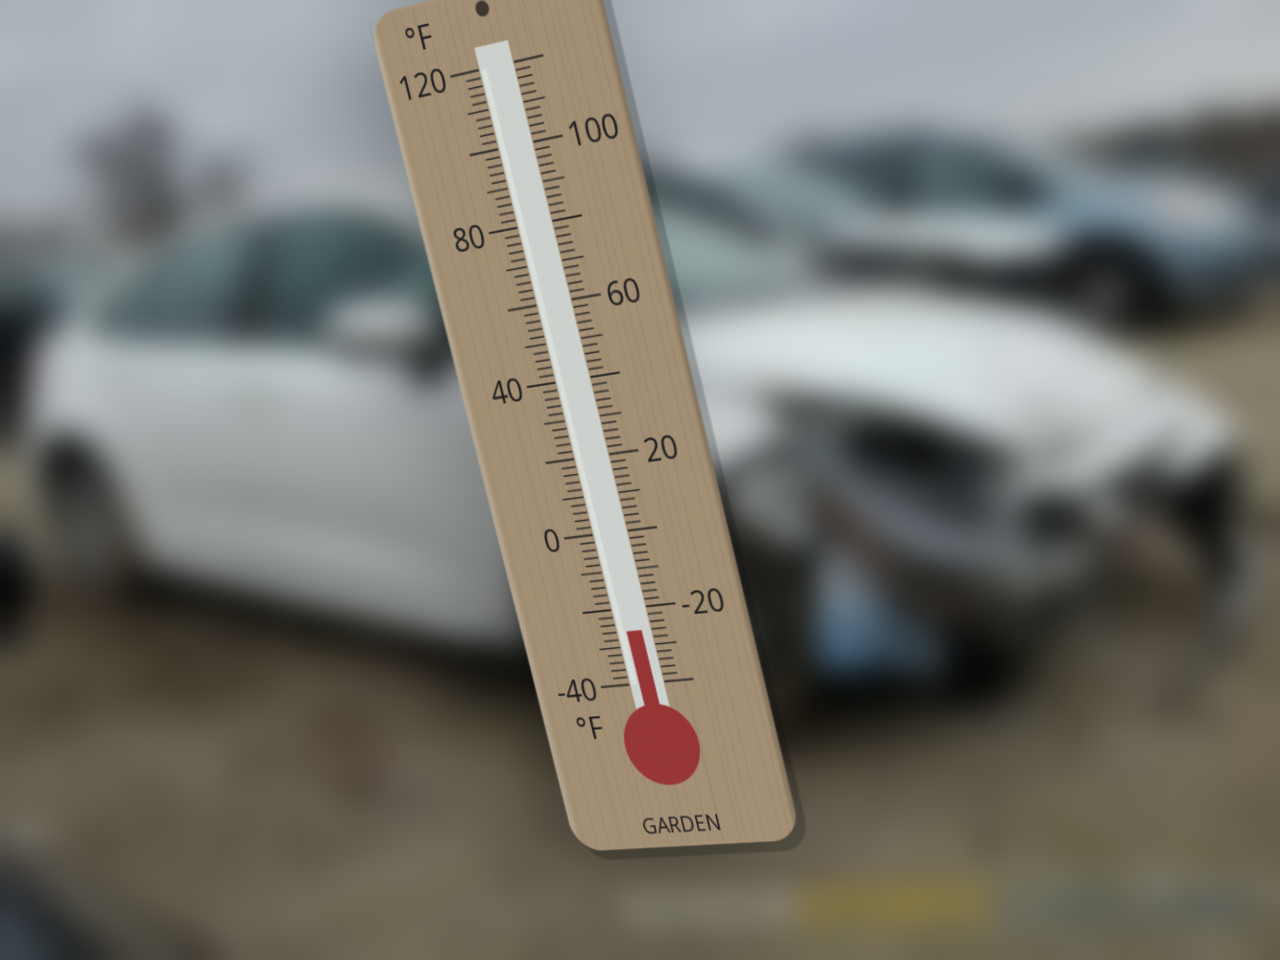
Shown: -26
